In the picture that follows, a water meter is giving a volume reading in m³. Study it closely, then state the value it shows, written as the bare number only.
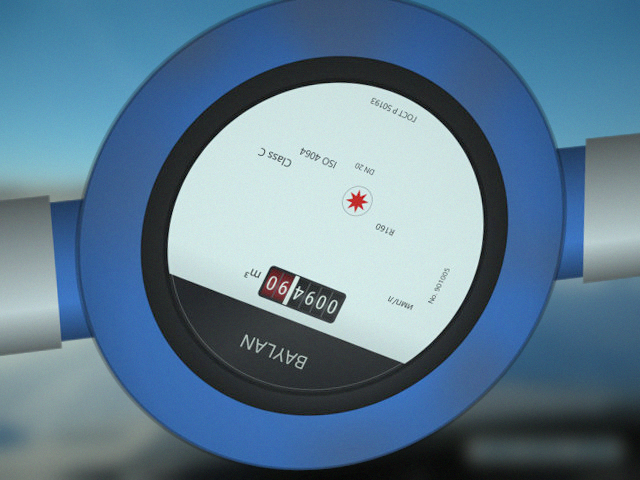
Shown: 94.90
